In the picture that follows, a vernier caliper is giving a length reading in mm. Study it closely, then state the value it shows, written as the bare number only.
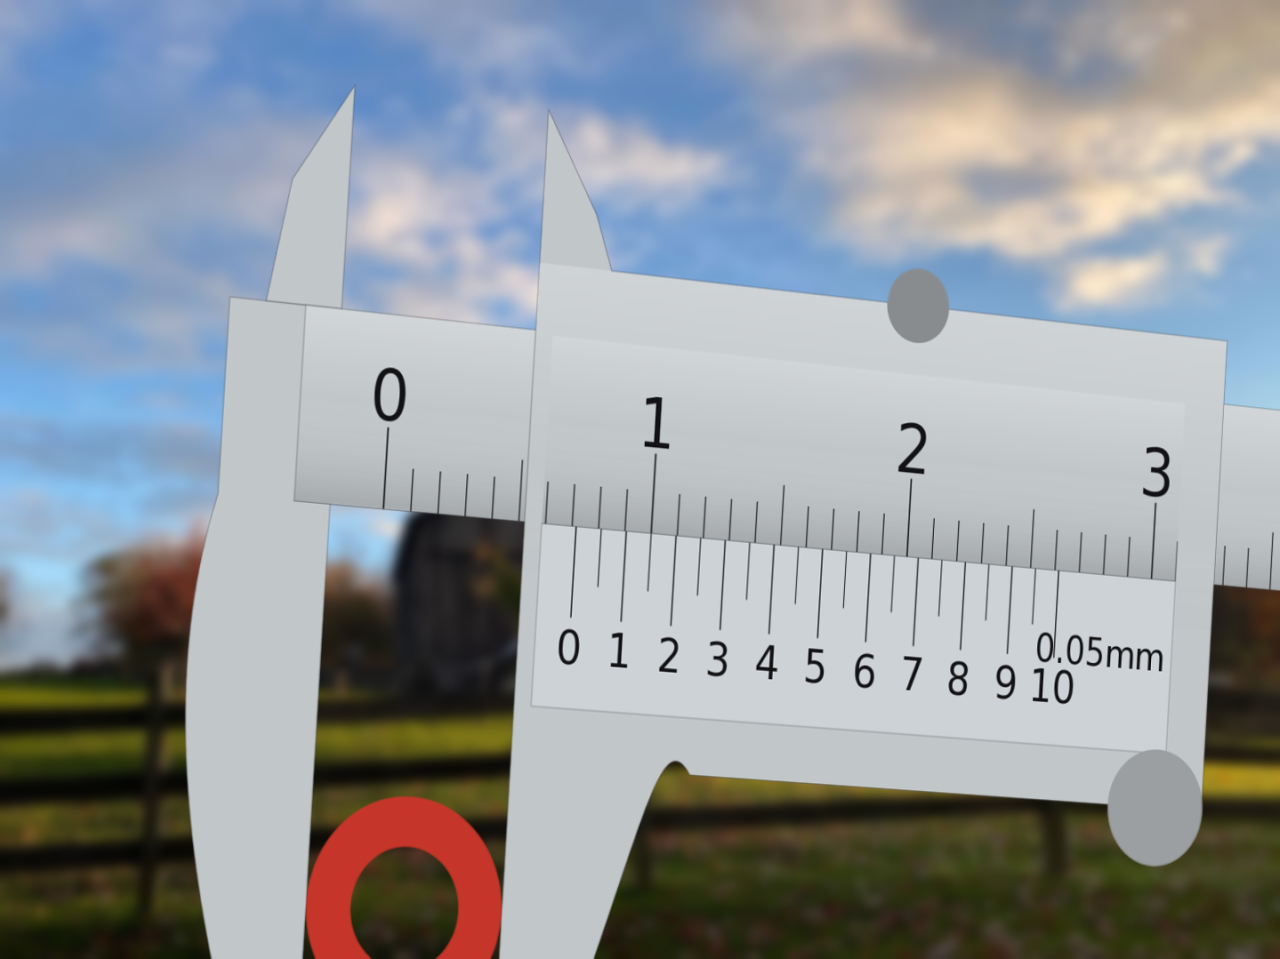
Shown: 7.15
